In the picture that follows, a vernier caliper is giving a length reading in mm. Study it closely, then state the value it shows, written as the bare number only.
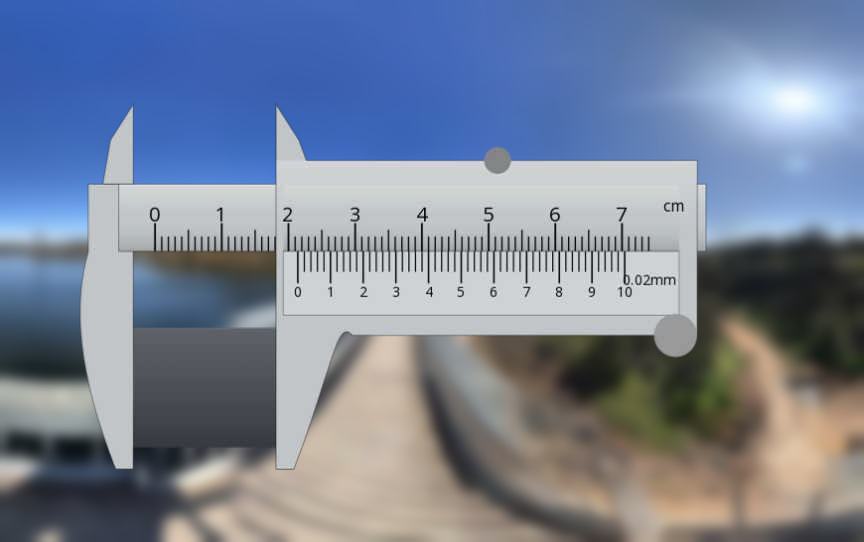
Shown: 21.4
